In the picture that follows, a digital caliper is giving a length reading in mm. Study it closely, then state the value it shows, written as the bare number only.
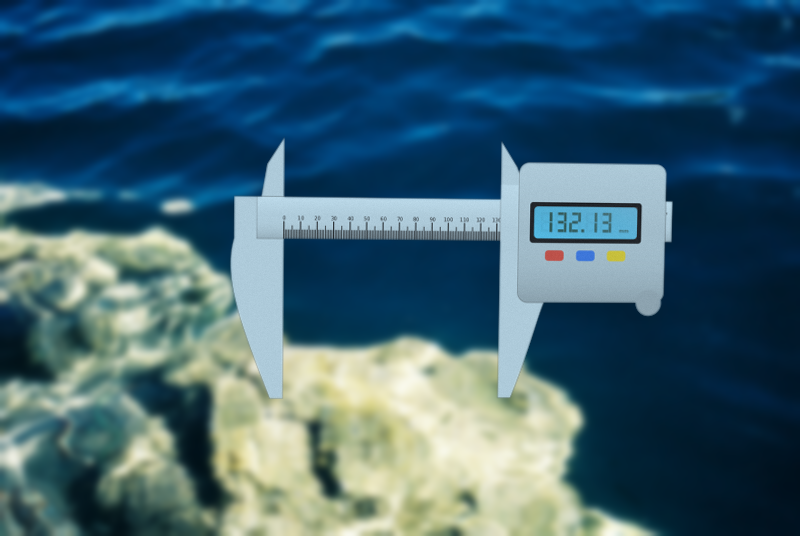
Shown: 132.13
